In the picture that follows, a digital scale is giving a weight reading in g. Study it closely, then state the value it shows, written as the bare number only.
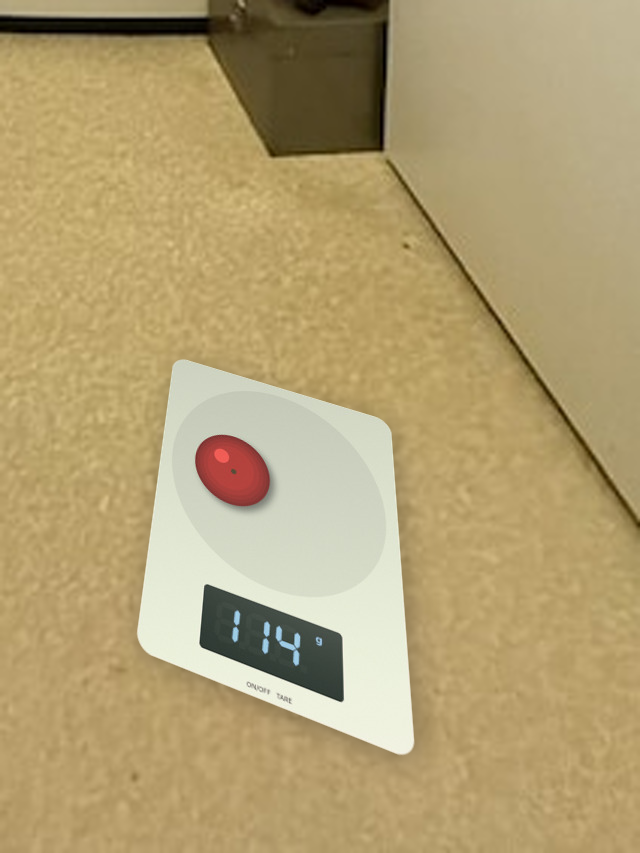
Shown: 114
